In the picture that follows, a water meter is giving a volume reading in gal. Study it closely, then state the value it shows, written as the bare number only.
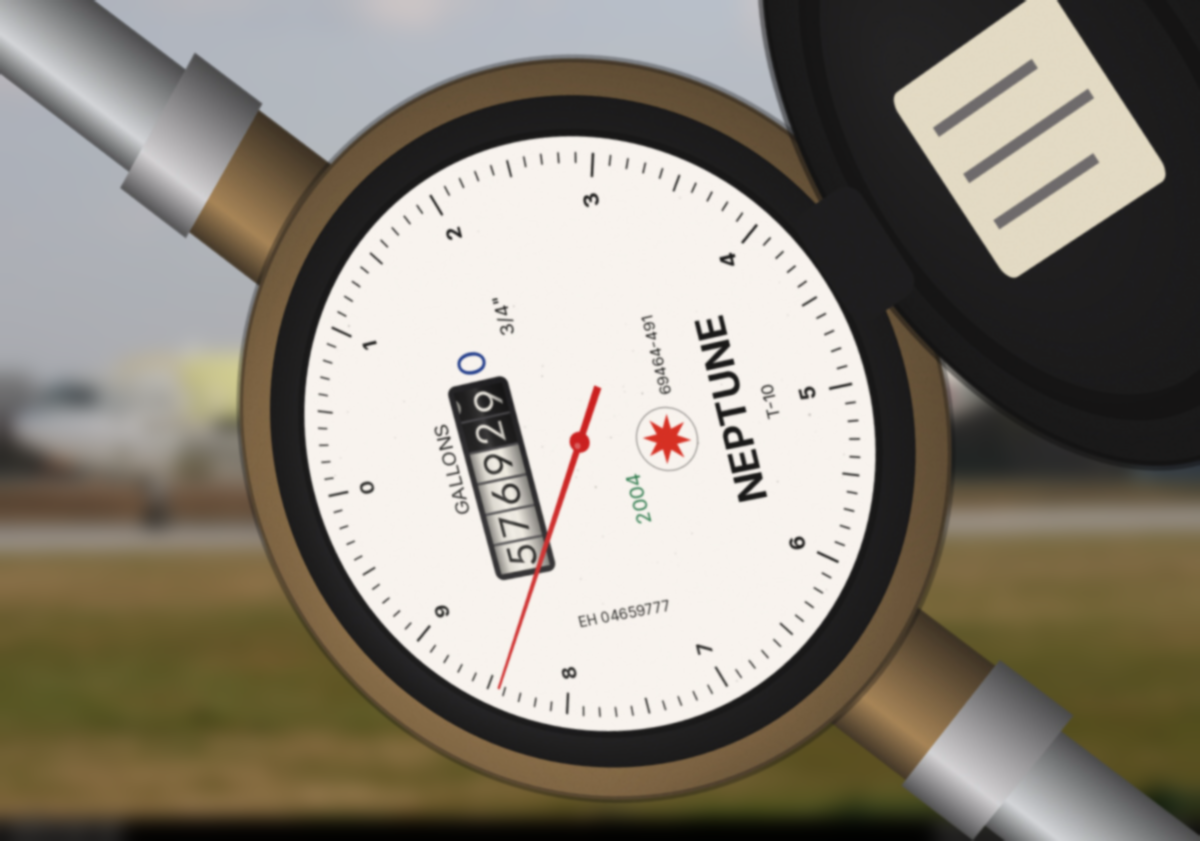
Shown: 5769288.4
